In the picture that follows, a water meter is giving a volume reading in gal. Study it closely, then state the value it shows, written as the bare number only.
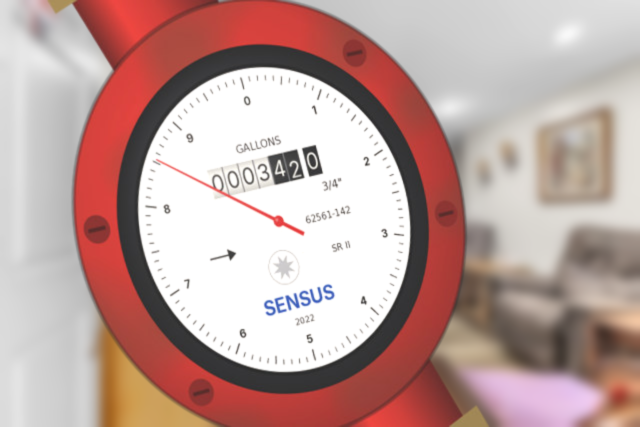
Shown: 3418.5
